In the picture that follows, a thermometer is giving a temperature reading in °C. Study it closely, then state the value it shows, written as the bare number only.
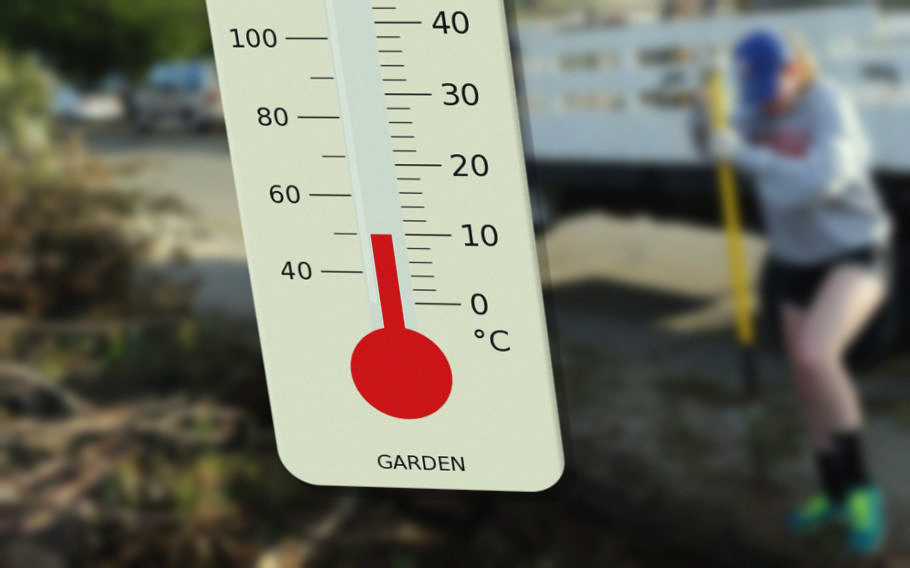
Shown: 10
